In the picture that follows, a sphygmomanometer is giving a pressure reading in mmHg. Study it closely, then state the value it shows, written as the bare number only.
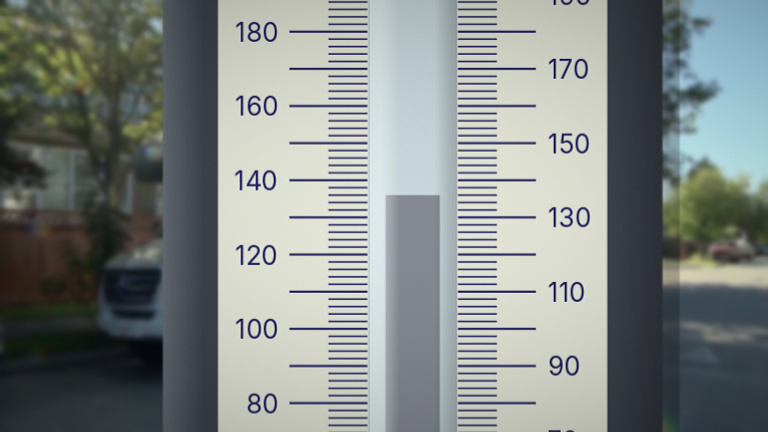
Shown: 136
